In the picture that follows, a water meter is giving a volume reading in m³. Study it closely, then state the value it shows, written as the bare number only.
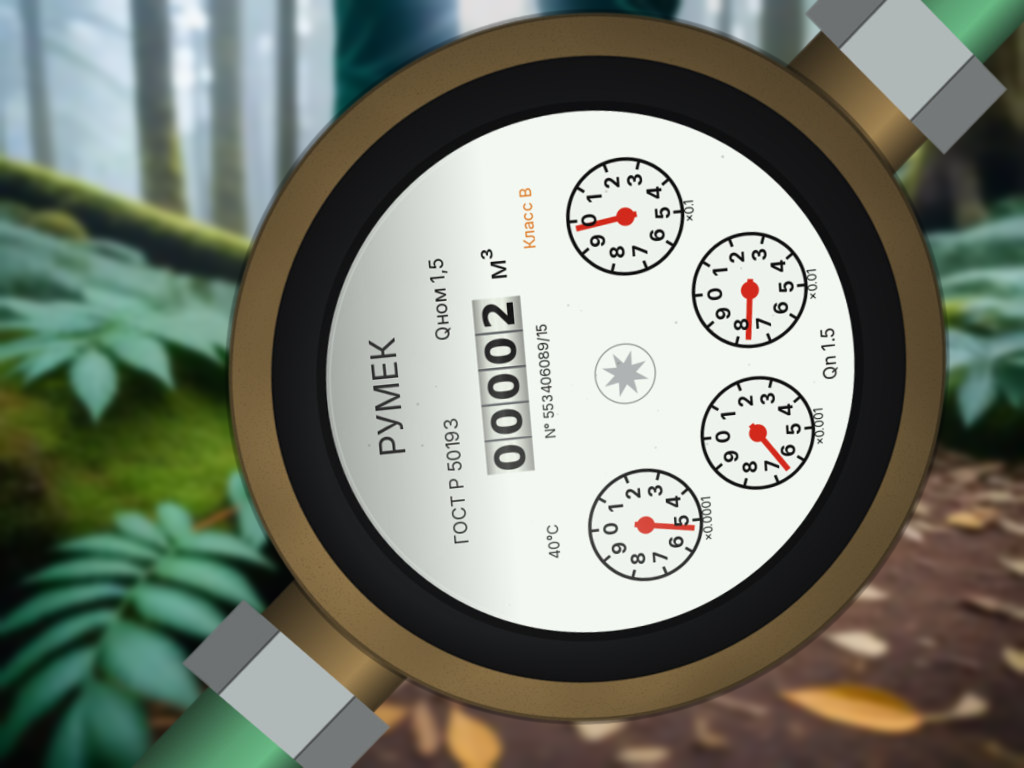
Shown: 1.9765
